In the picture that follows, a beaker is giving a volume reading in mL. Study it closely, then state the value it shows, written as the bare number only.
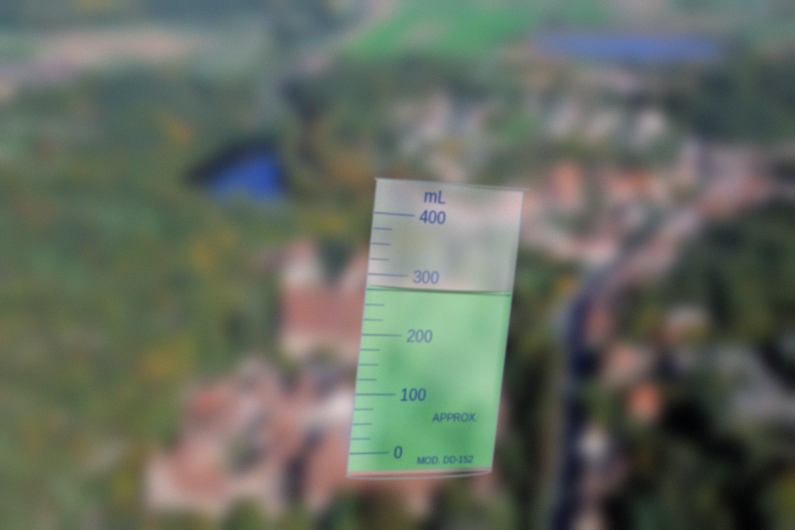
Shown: 275
